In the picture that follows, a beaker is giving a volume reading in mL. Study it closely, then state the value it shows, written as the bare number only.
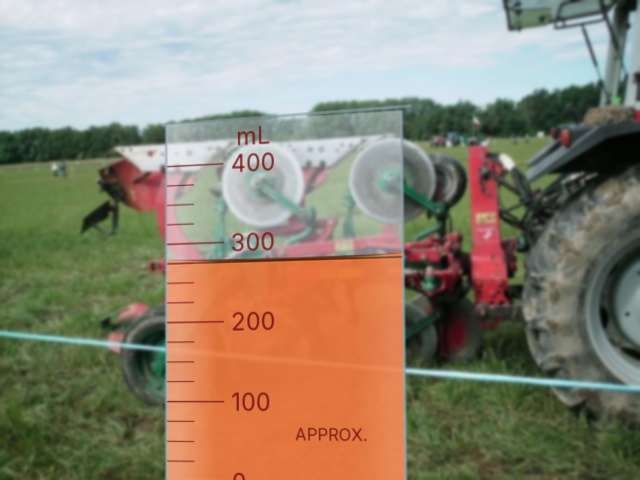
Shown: 275
